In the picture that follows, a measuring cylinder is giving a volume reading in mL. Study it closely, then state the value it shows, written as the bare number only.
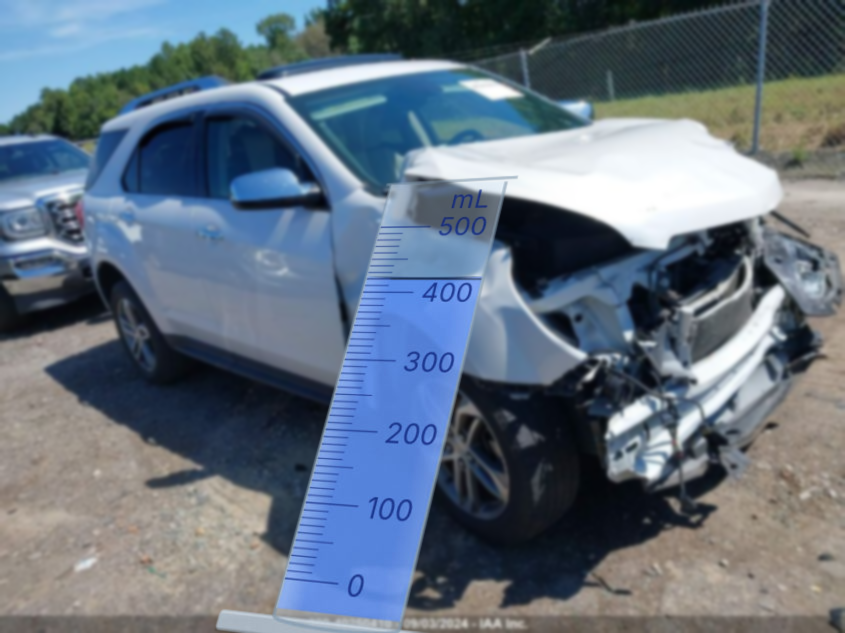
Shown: 420
